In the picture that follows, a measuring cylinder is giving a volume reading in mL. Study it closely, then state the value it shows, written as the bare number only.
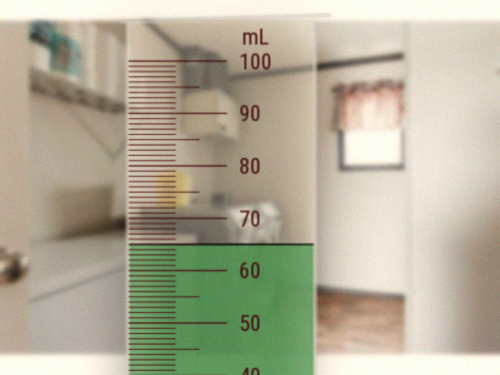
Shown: 65
